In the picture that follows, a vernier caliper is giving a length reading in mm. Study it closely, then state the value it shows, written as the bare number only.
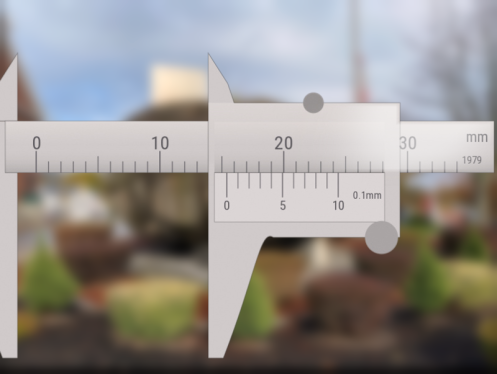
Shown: 15.4
